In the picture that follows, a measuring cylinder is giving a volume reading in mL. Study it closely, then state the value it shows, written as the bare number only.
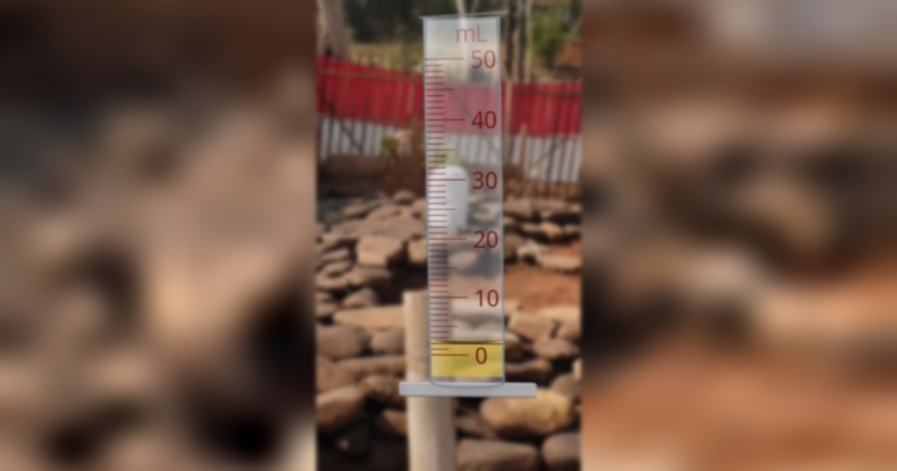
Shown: 2
